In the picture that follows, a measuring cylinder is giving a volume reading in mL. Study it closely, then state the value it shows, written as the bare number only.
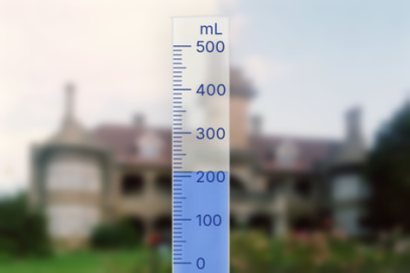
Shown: 210
